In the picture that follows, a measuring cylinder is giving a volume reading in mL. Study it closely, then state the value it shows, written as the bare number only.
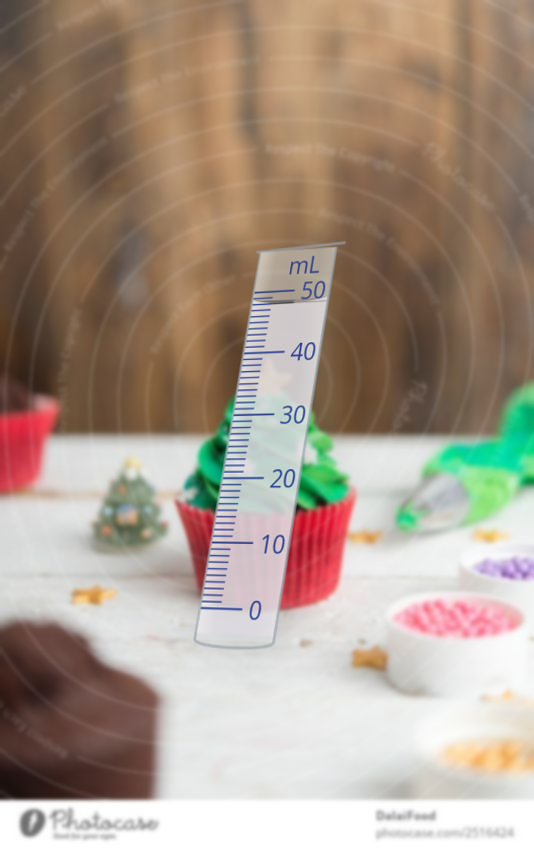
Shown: 48
